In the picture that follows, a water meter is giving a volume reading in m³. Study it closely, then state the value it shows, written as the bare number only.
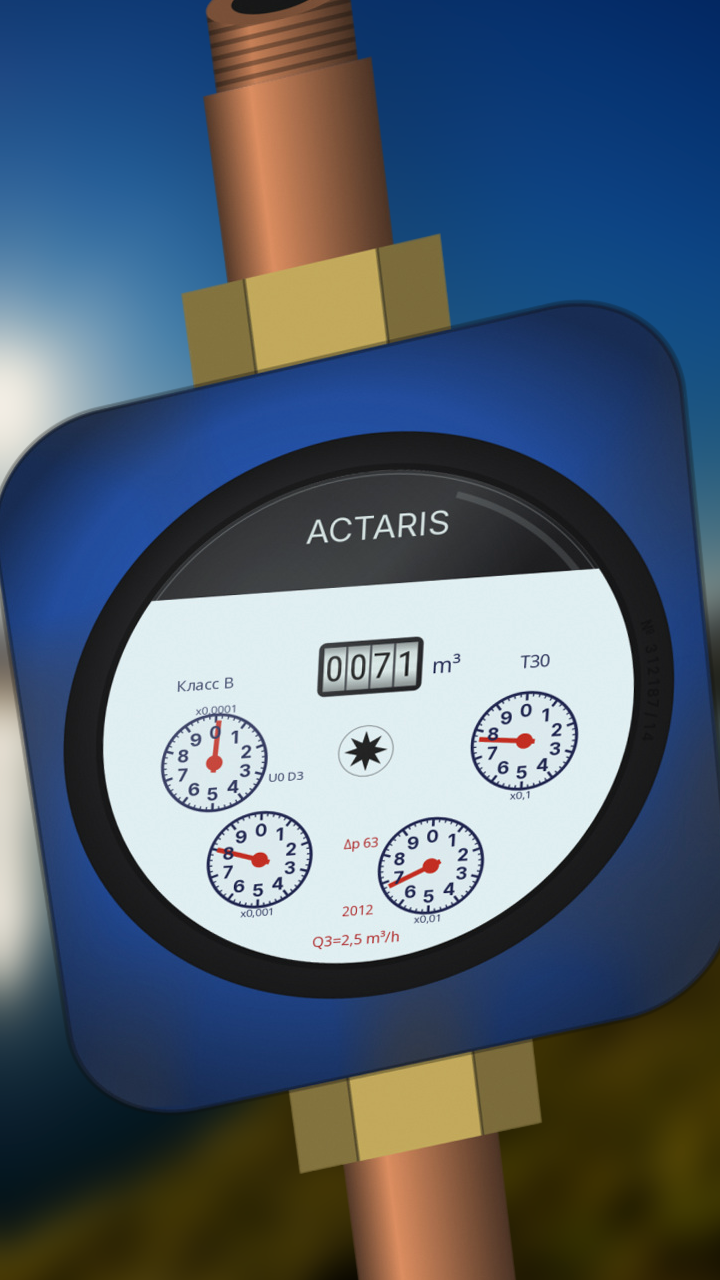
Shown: 71.7680
